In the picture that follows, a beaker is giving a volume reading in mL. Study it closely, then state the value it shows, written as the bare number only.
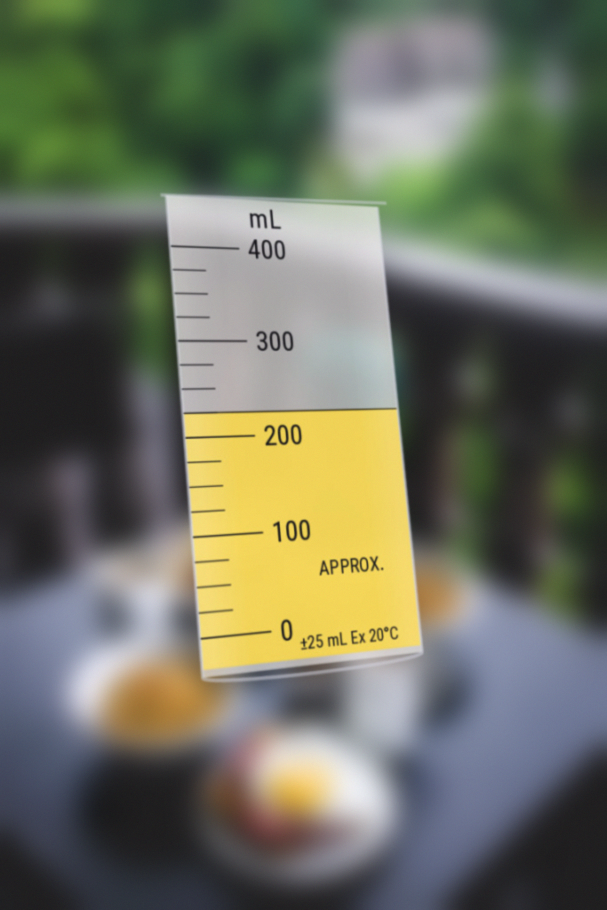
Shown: 225
